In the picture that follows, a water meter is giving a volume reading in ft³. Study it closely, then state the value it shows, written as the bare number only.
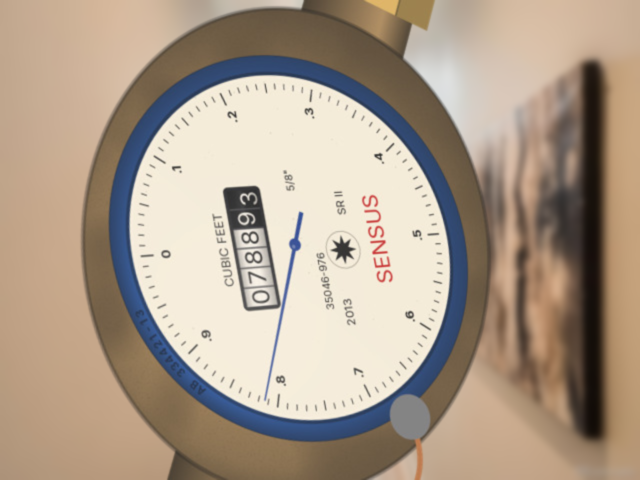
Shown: 78892.81
